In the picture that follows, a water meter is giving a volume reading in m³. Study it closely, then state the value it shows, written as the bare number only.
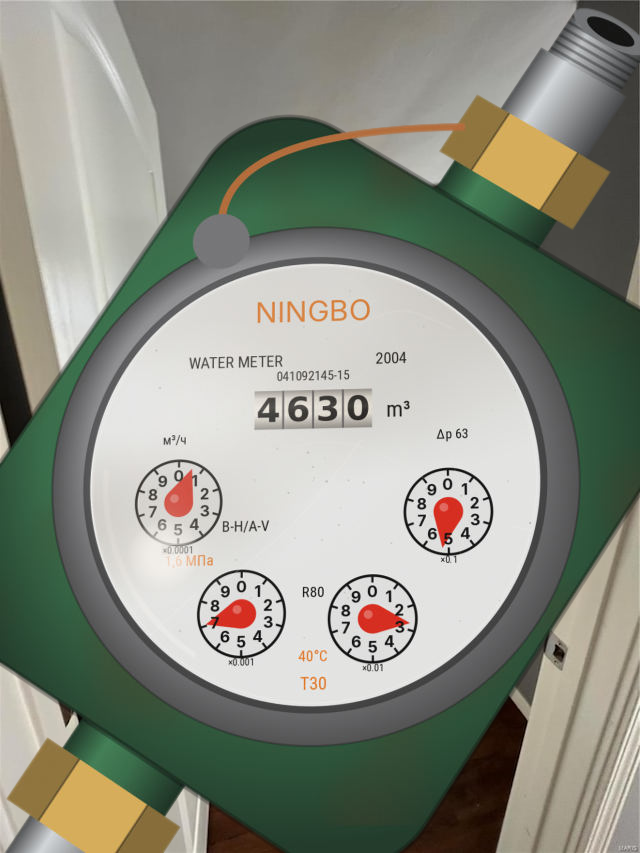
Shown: 4630.5270
